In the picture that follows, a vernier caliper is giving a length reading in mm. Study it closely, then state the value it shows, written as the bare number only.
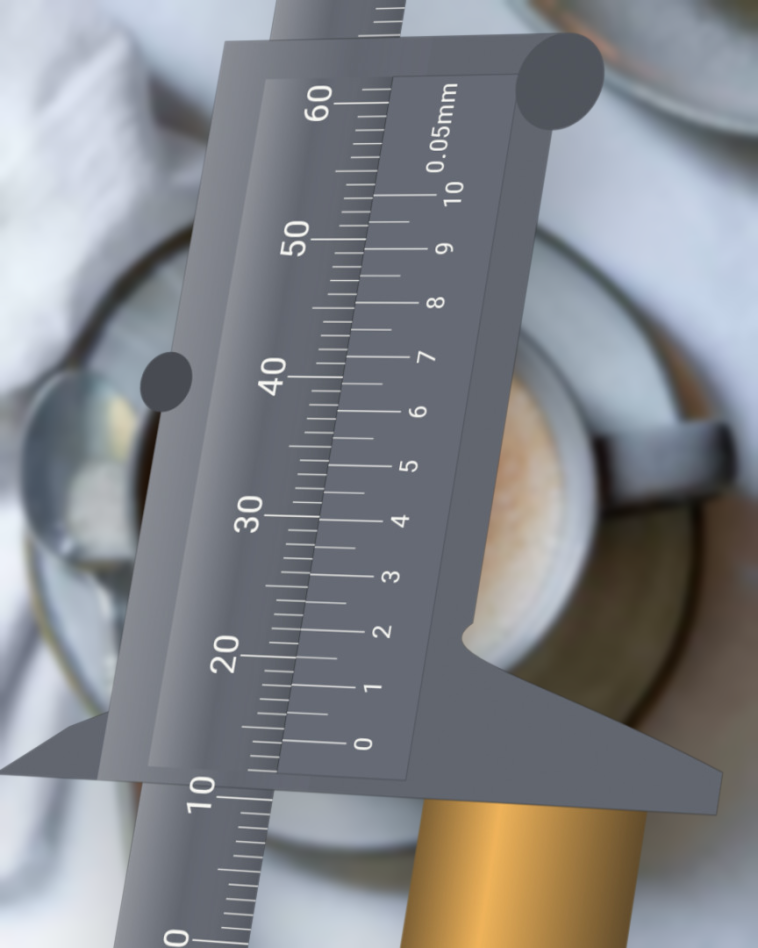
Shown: 14.2
